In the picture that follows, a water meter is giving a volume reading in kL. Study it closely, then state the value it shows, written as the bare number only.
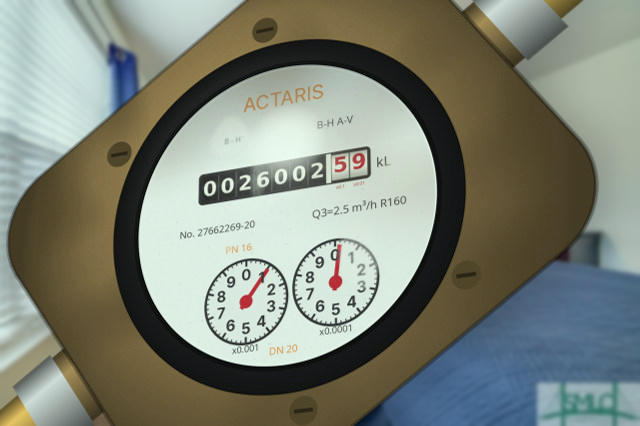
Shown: 26002.5910
